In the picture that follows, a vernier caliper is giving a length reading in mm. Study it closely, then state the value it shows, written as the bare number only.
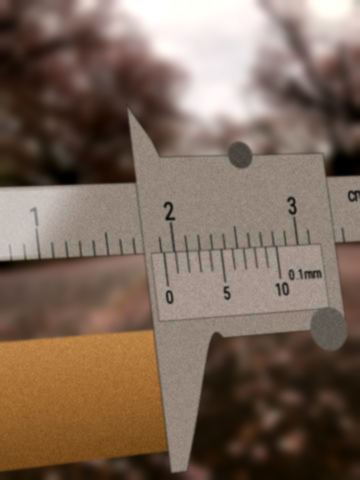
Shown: 19.2
